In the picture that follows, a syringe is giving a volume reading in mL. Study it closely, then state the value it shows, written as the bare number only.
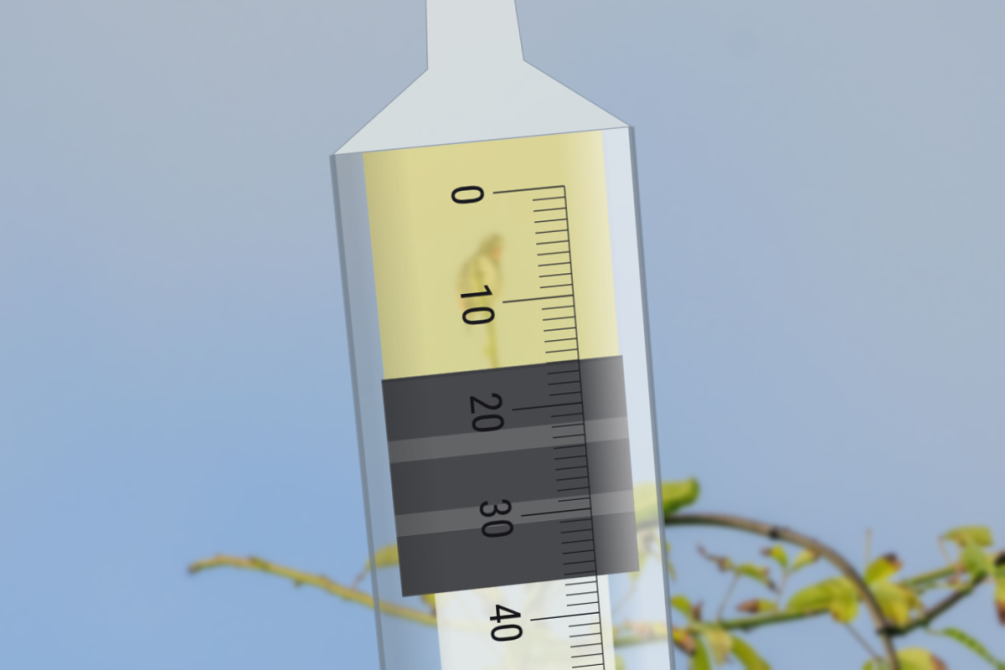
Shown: 16
